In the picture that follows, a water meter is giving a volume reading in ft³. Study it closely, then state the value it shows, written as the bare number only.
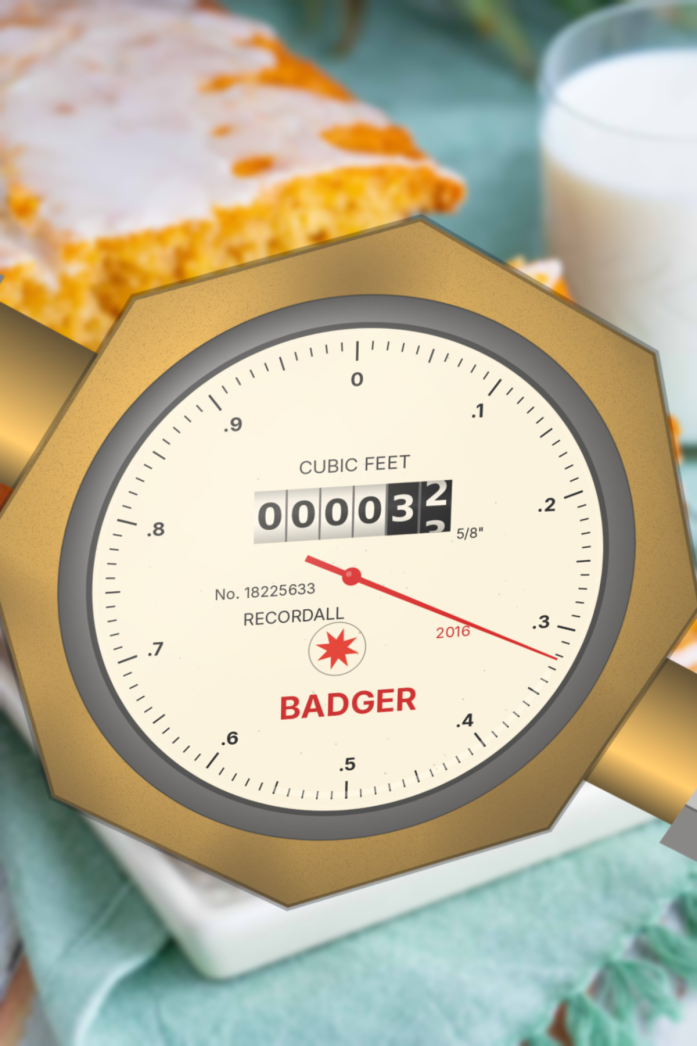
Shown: 32.32
